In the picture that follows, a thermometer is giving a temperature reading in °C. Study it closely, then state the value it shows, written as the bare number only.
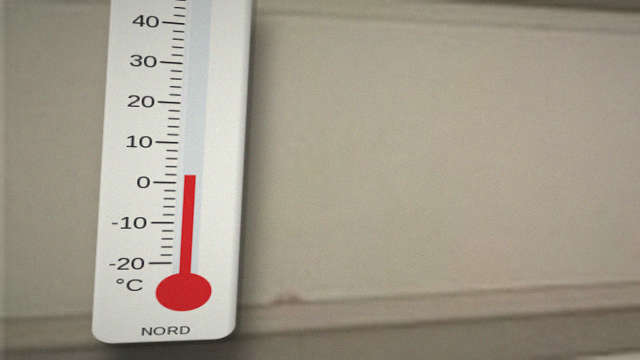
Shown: 2
